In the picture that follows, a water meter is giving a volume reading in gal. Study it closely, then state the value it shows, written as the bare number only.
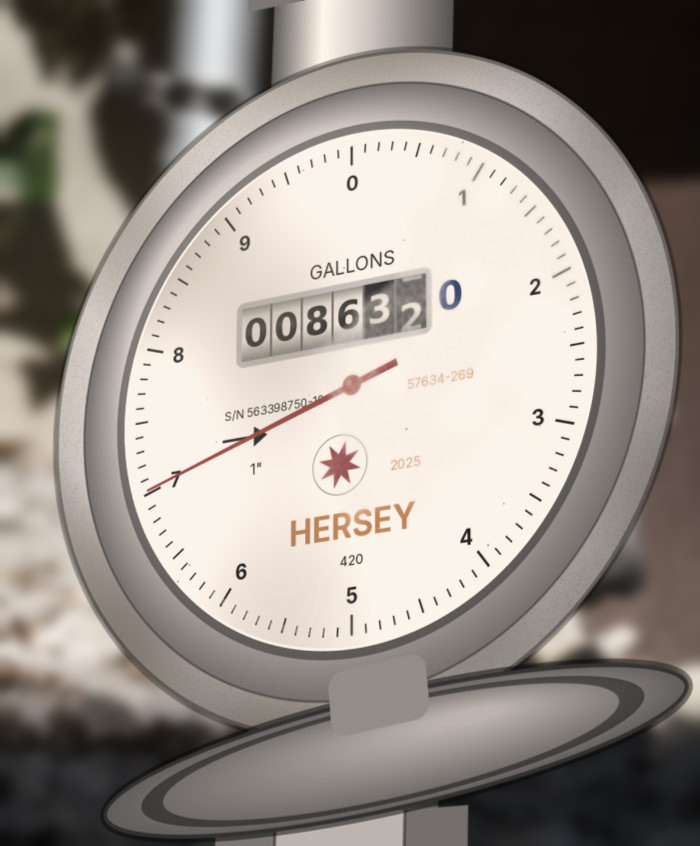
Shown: 86317.0
